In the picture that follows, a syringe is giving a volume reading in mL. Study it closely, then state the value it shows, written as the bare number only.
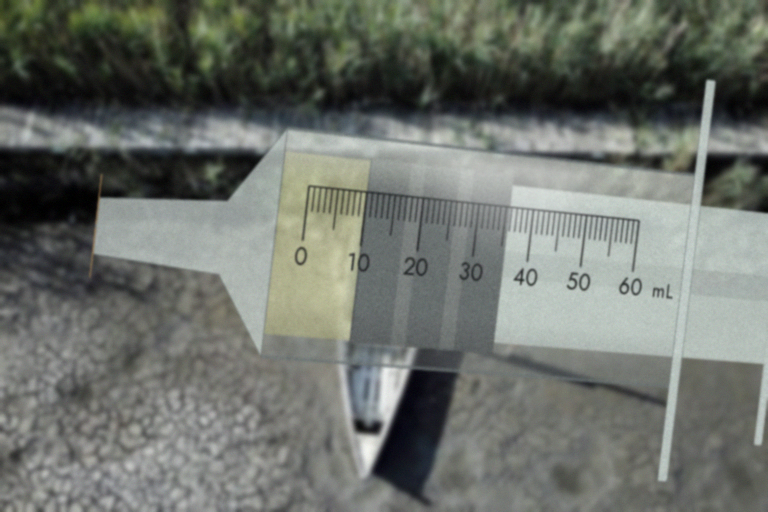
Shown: 10
